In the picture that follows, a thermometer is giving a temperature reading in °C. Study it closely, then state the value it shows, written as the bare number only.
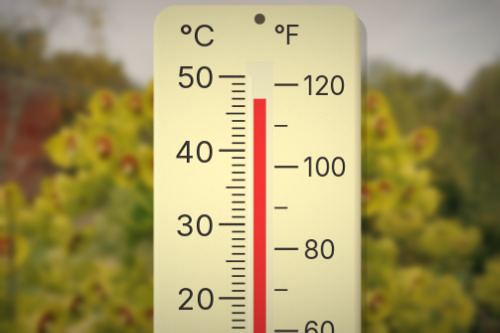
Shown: 47
